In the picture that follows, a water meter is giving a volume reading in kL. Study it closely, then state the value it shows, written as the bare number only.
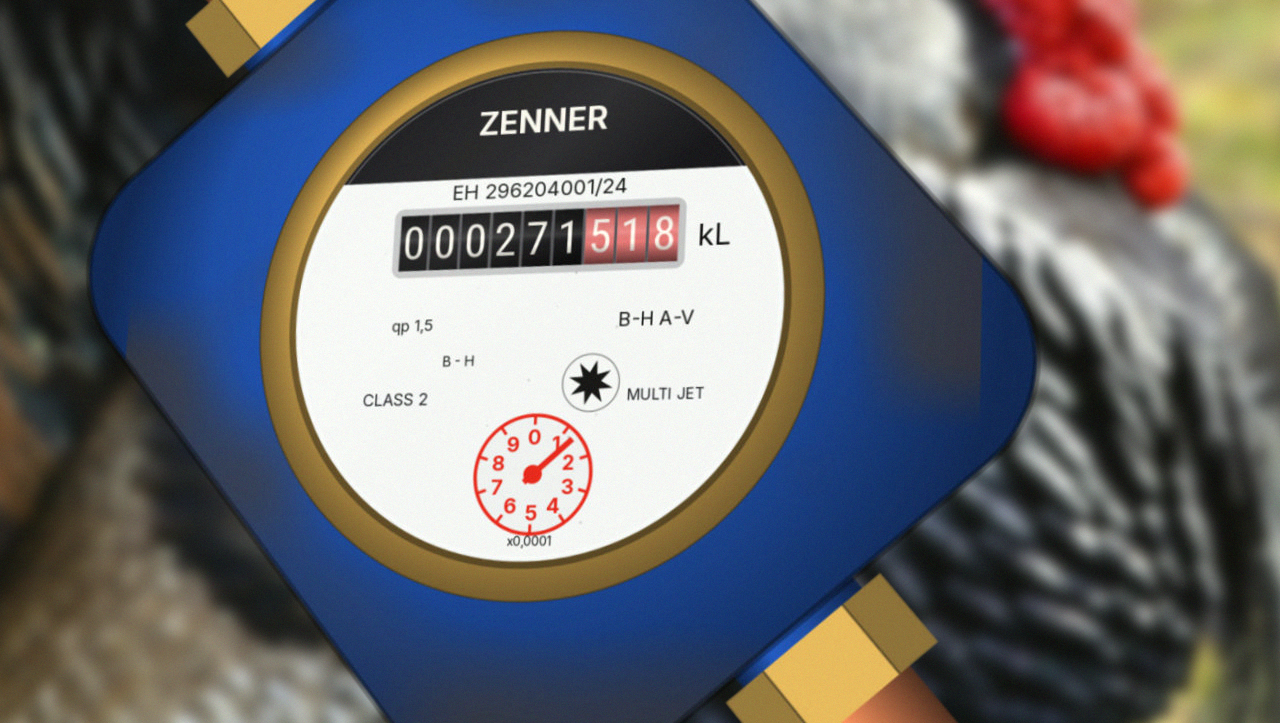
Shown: 271.5181
